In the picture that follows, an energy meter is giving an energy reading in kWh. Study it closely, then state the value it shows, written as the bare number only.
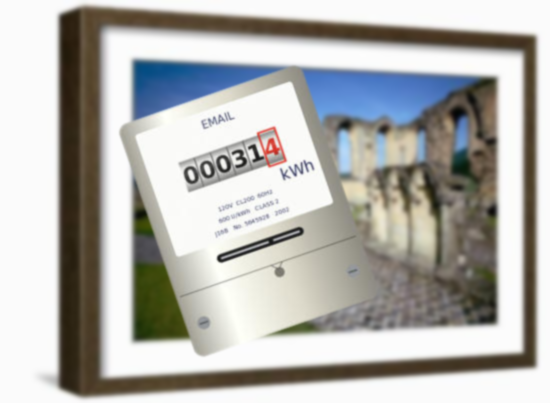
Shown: 31.4
